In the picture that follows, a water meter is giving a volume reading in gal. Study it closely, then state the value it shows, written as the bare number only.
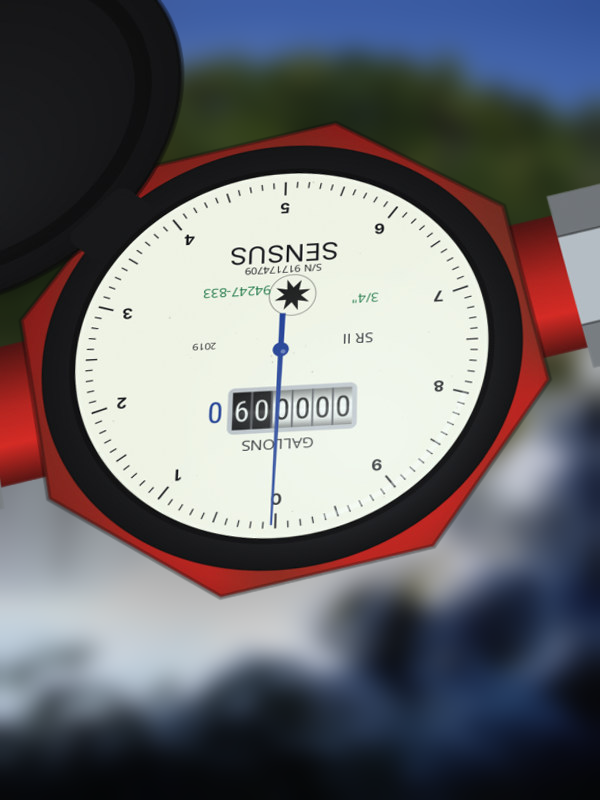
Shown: 90.0
